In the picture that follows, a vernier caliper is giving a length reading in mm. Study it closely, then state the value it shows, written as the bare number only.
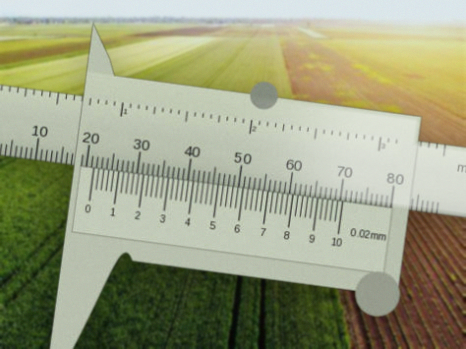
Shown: 21.5
